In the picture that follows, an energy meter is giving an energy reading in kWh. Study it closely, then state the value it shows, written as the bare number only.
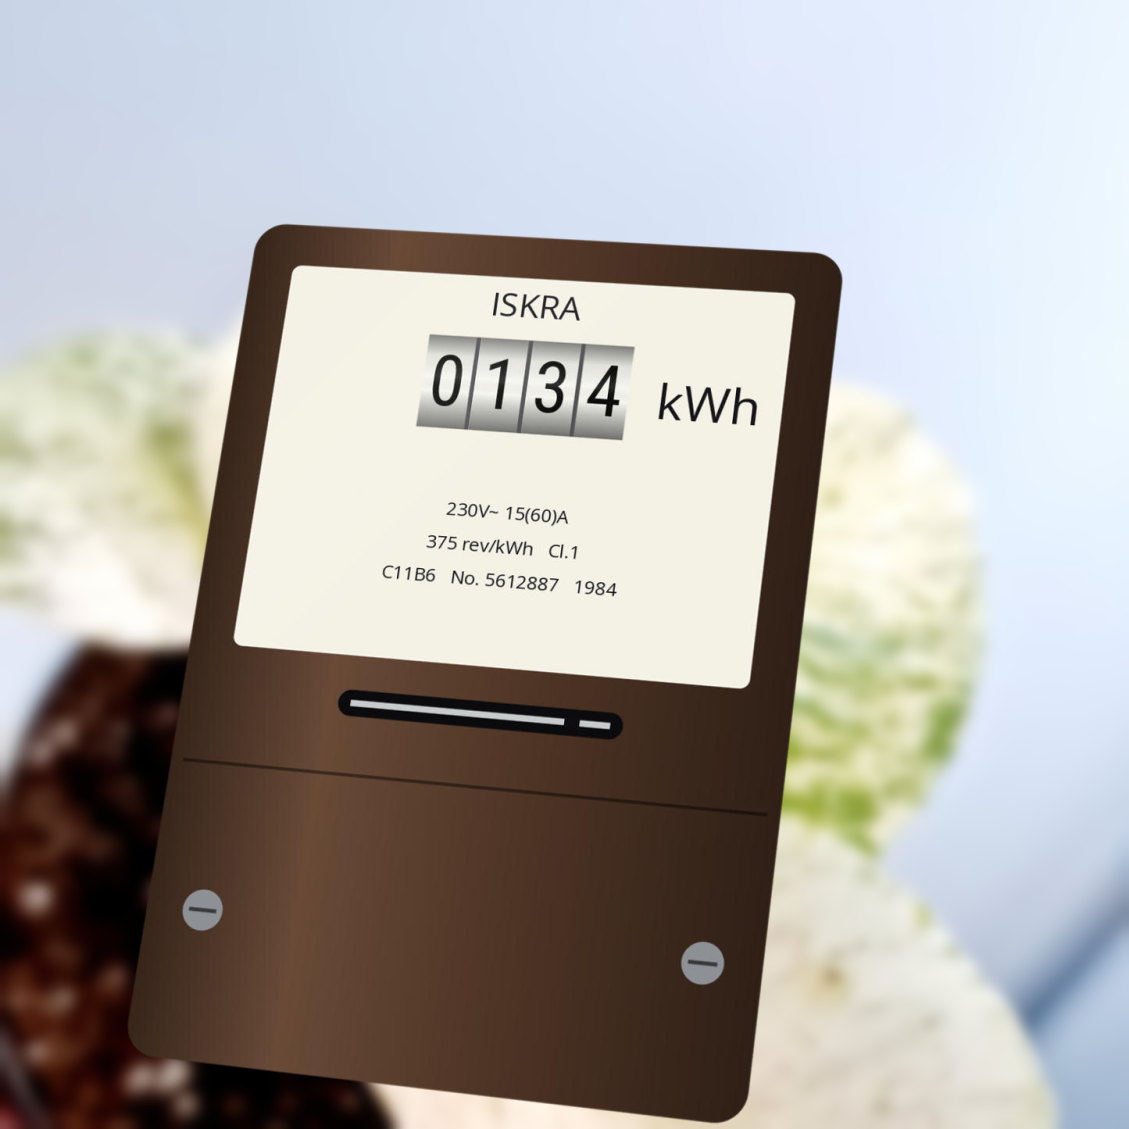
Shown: 134
